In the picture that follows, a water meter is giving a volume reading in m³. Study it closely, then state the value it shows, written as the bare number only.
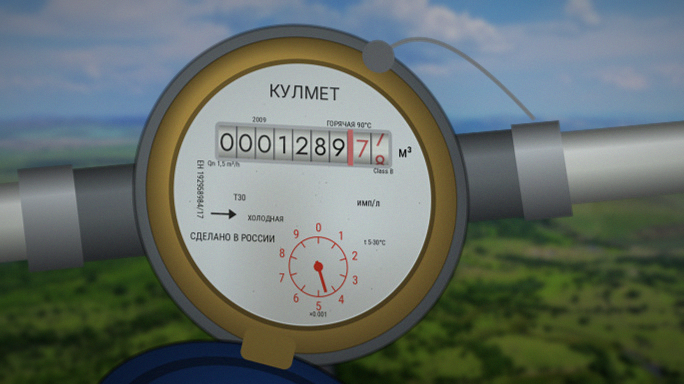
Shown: 1289.774
